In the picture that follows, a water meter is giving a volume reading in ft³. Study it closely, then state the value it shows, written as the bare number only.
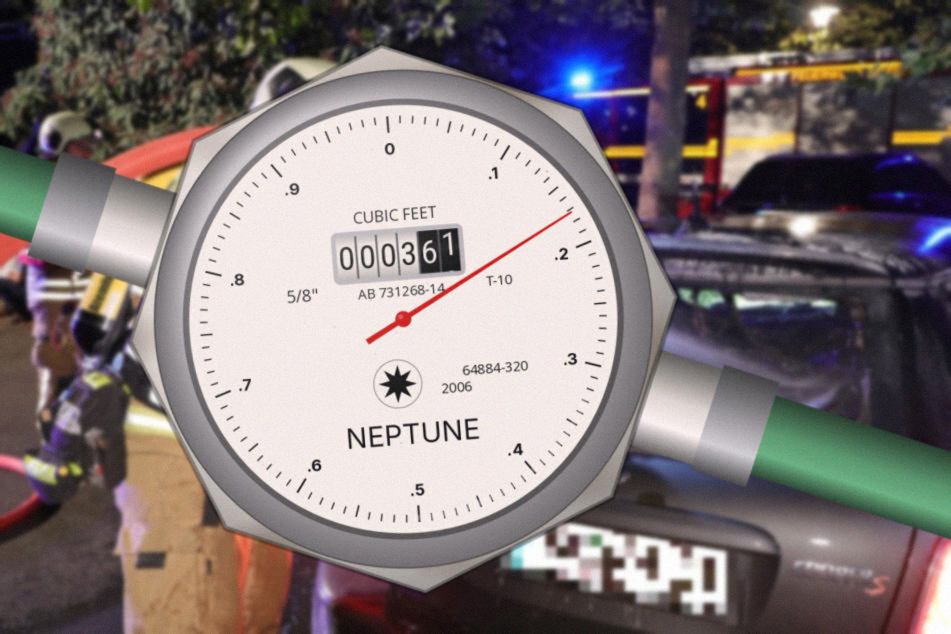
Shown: 361.17
